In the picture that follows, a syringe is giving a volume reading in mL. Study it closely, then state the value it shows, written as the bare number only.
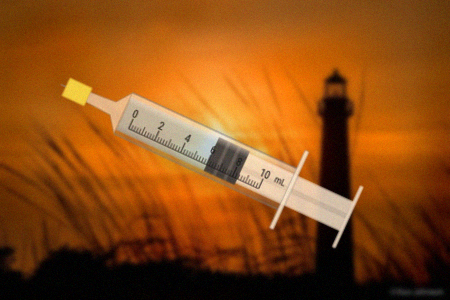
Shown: 6
